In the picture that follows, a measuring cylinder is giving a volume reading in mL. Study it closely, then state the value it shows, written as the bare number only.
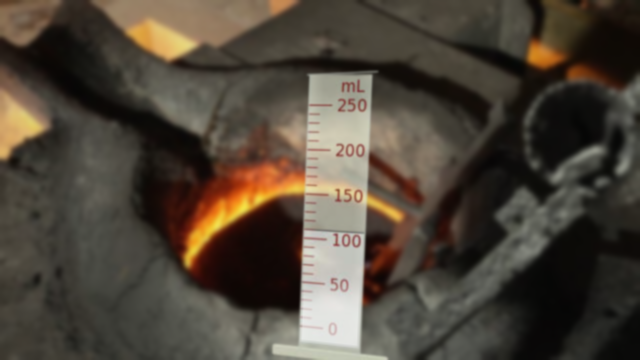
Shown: 110
